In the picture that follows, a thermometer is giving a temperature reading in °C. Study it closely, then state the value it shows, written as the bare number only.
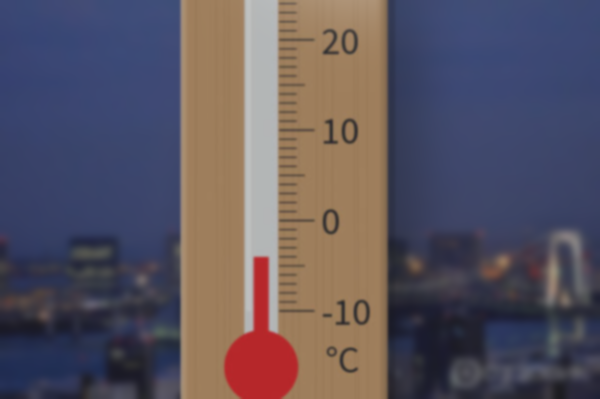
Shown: -4
